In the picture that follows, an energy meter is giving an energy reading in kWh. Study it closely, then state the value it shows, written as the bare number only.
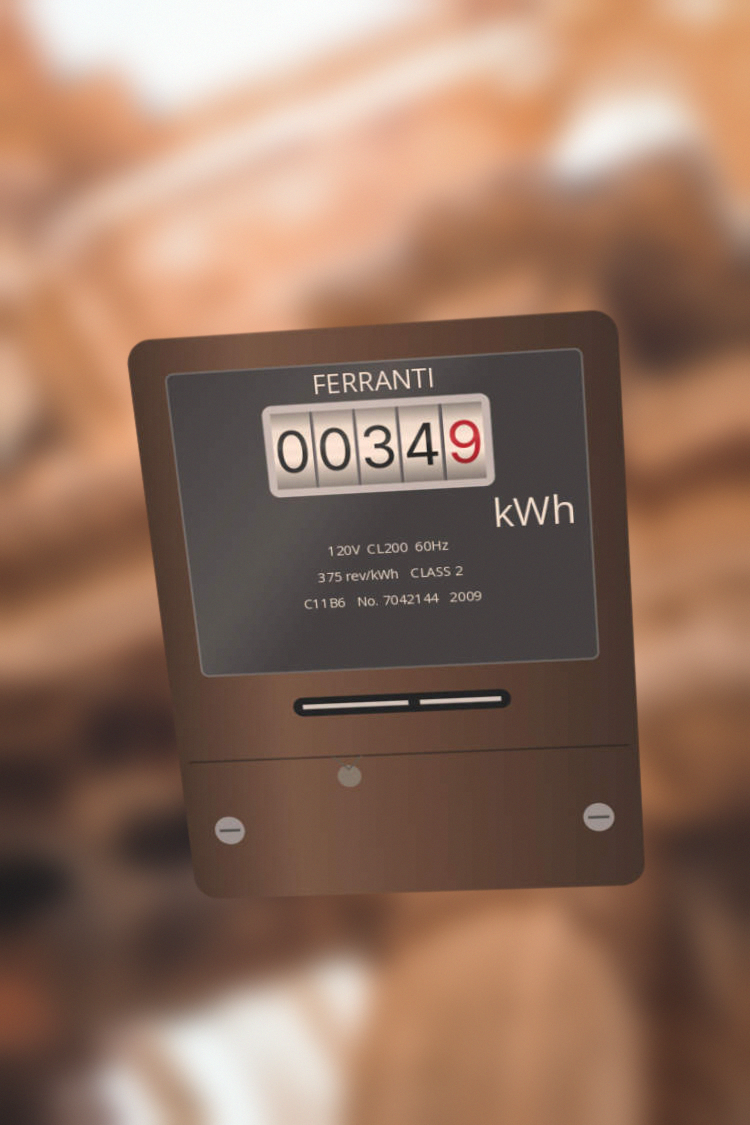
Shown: 34.9
